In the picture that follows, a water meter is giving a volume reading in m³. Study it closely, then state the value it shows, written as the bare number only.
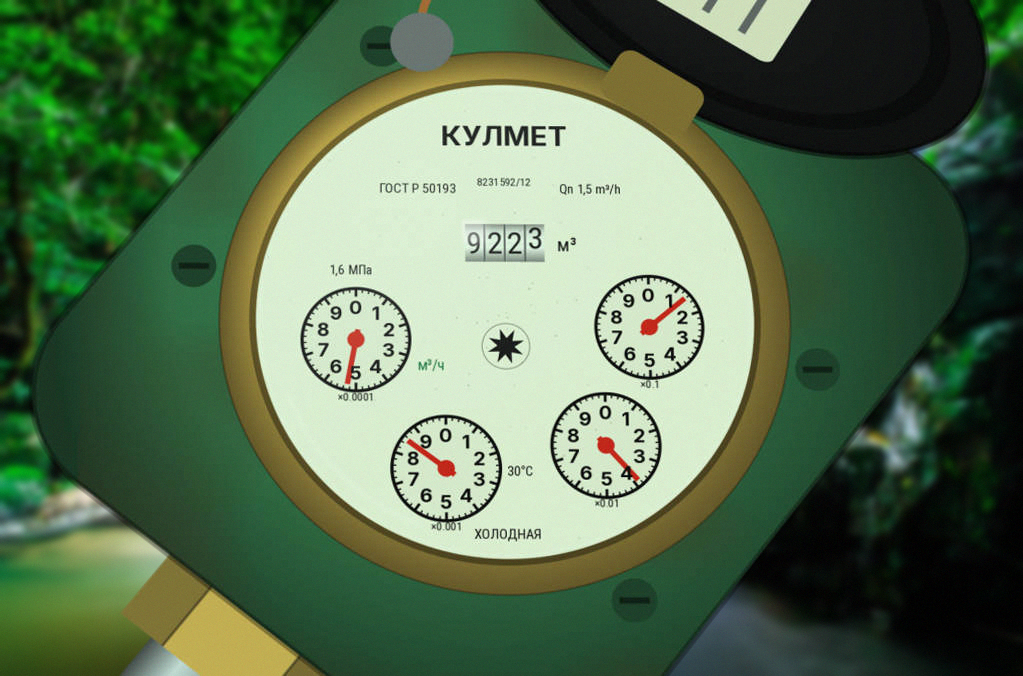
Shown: 9223.1385
